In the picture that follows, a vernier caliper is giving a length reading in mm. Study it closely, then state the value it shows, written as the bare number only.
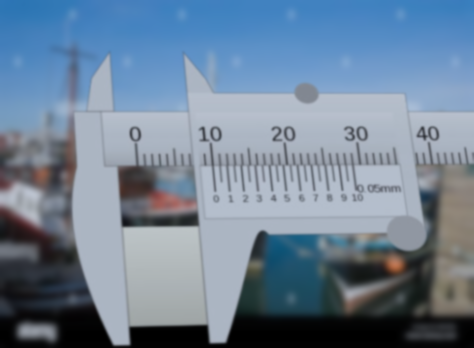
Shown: 10.0
